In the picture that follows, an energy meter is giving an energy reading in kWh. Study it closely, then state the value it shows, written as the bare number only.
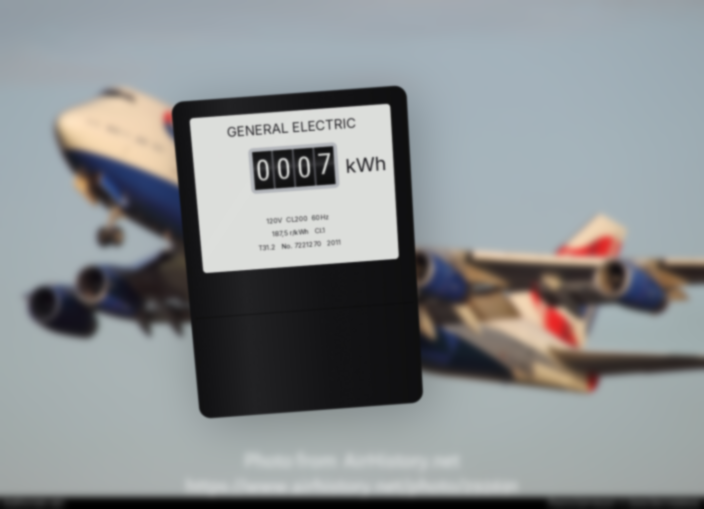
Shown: 7
